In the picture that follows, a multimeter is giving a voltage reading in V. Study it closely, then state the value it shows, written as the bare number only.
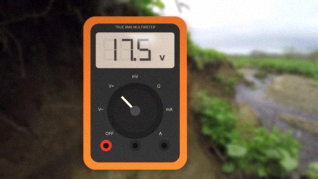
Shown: 17.5
